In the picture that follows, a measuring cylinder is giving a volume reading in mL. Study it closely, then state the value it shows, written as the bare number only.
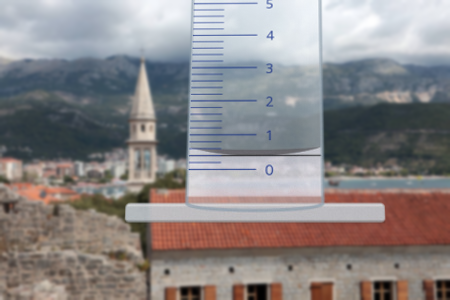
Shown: 0.4
